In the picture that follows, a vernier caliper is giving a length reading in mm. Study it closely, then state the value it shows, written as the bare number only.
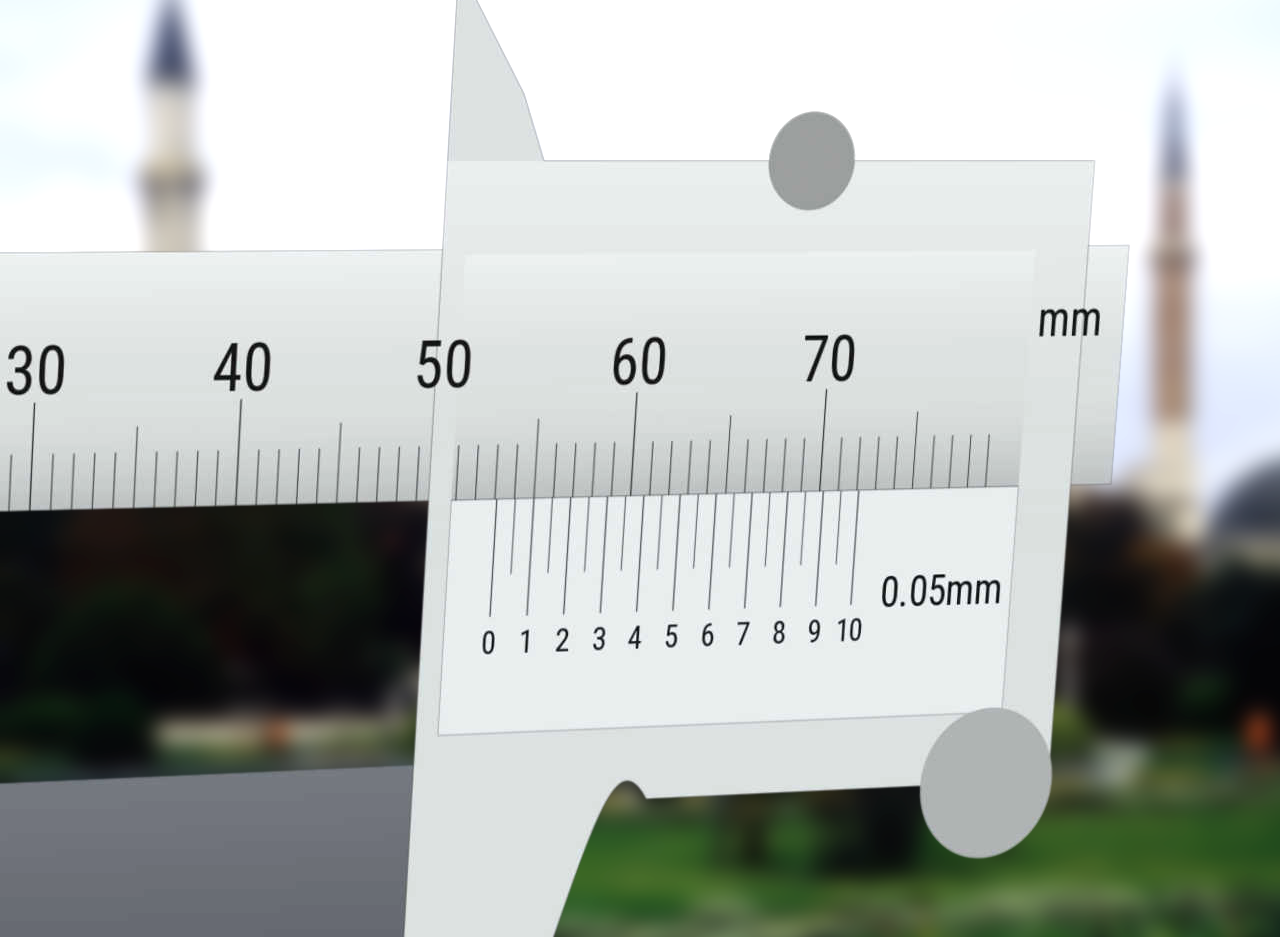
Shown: 53.1
